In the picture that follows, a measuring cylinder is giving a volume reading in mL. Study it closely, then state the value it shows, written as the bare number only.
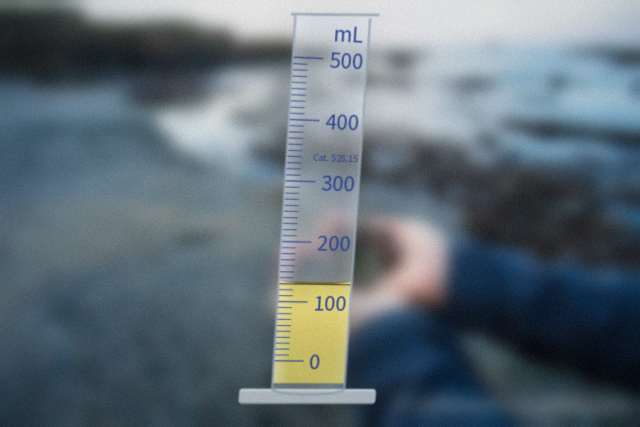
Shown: 130
